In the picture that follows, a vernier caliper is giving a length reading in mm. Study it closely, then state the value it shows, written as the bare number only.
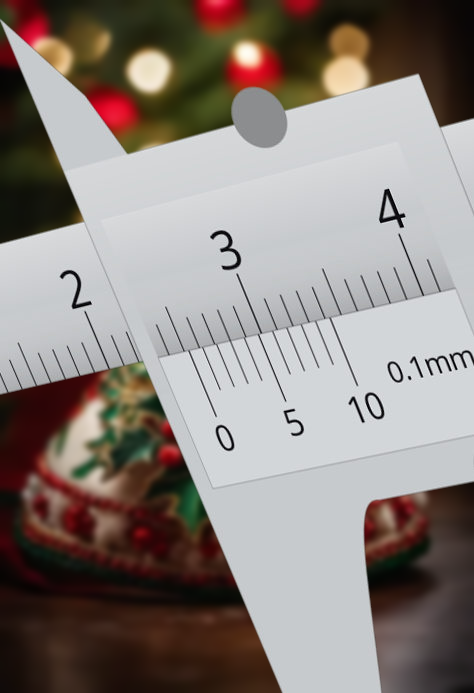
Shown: 25.3
